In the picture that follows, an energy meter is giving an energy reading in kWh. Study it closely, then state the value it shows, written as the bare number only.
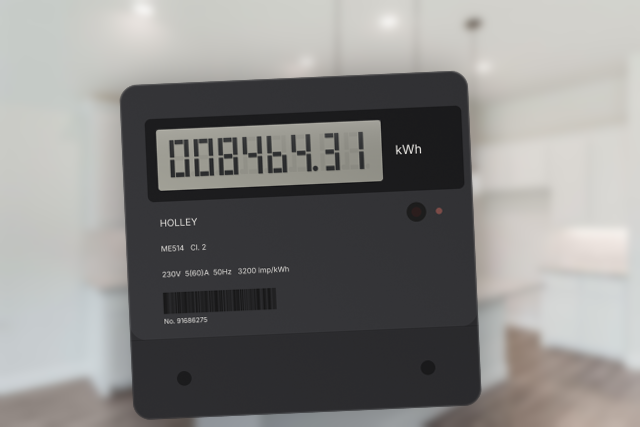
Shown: 8464.31
